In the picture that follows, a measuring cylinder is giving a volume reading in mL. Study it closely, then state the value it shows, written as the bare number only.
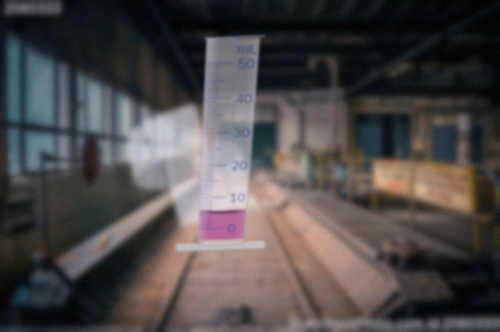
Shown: 5
